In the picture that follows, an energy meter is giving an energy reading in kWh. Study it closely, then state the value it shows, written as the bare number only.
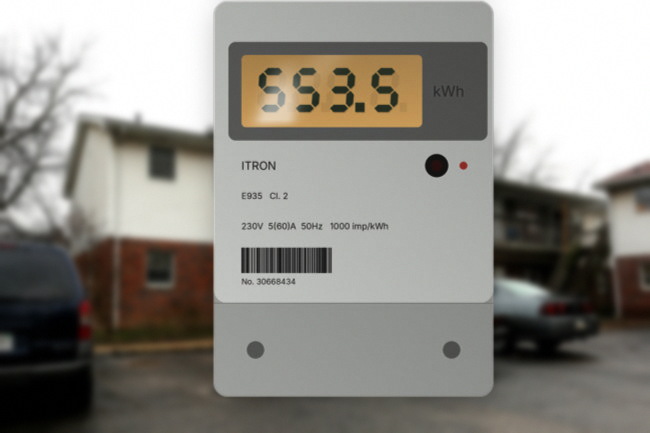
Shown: 553.5
